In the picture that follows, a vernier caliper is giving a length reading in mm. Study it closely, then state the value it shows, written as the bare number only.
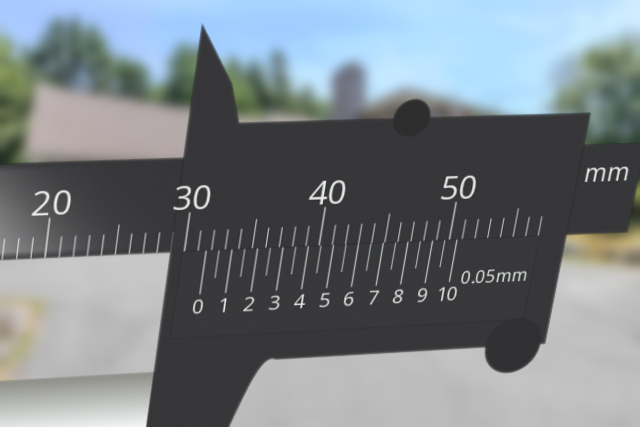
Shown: 31.6
